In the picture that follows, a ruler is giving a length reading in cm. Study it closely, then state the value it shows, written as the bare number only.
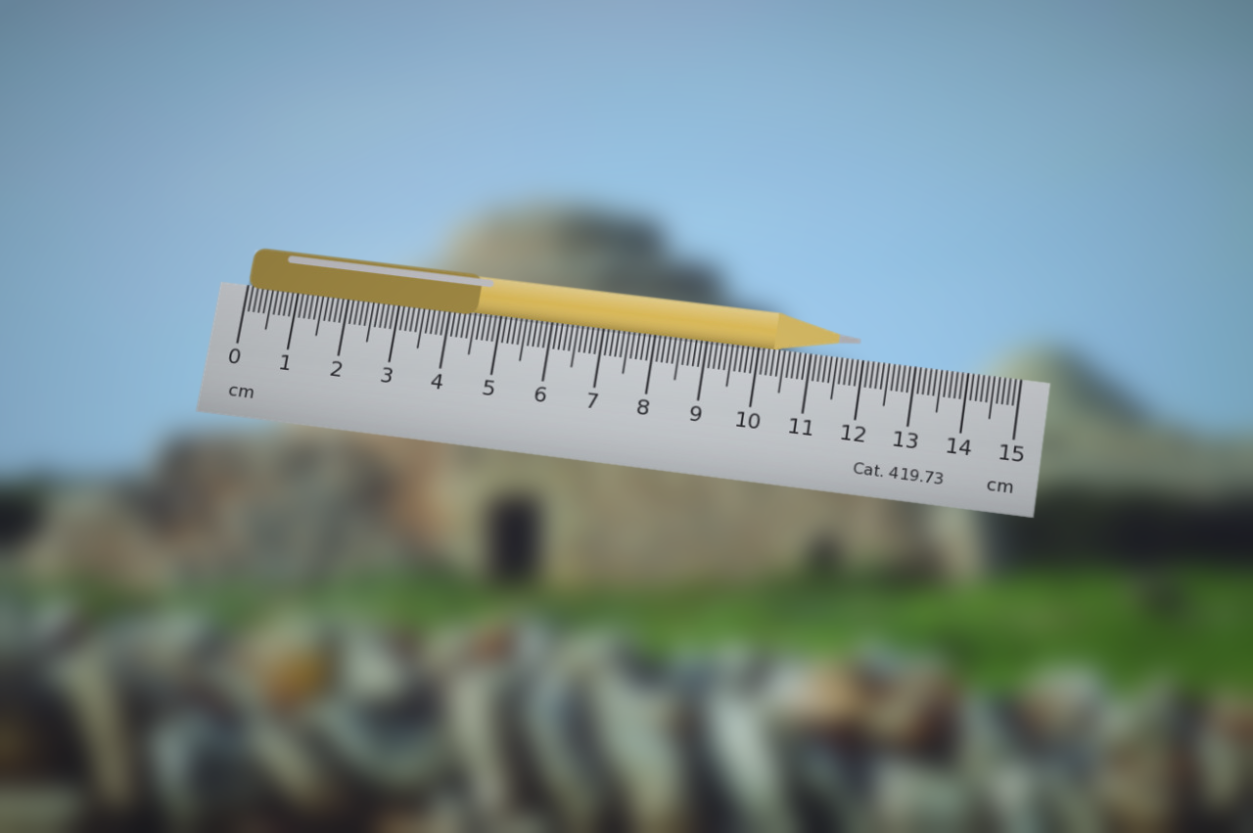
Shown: 11.9
